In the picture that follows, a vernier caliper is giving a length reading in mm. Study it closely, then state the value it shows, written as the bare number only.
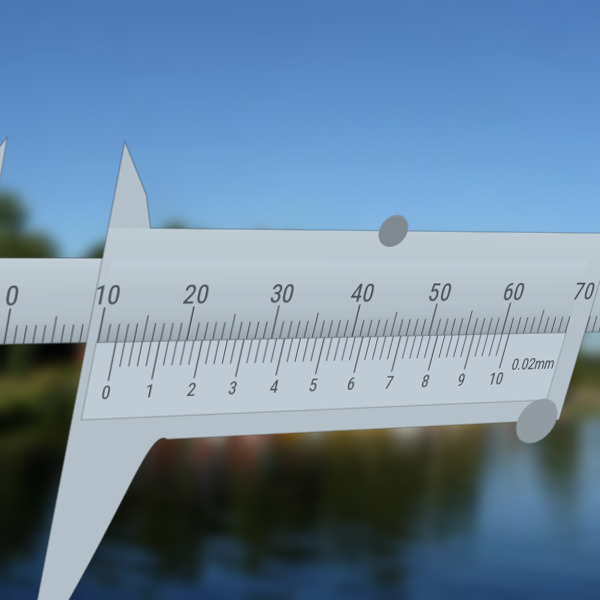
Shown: 12.0
